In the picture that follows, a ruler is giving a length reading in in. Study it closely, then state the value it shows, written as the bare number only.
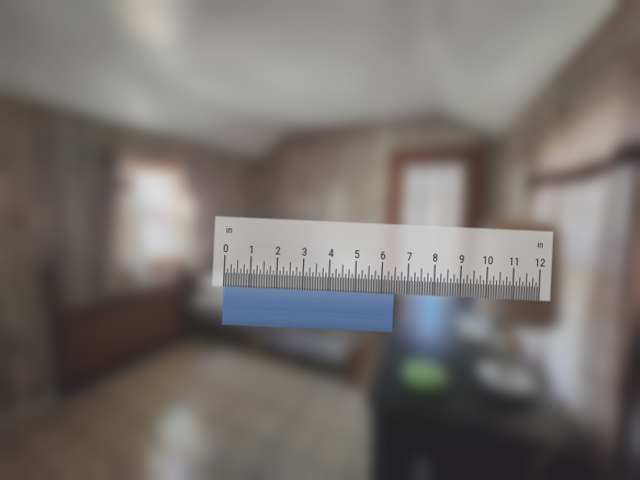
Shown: 6.5
